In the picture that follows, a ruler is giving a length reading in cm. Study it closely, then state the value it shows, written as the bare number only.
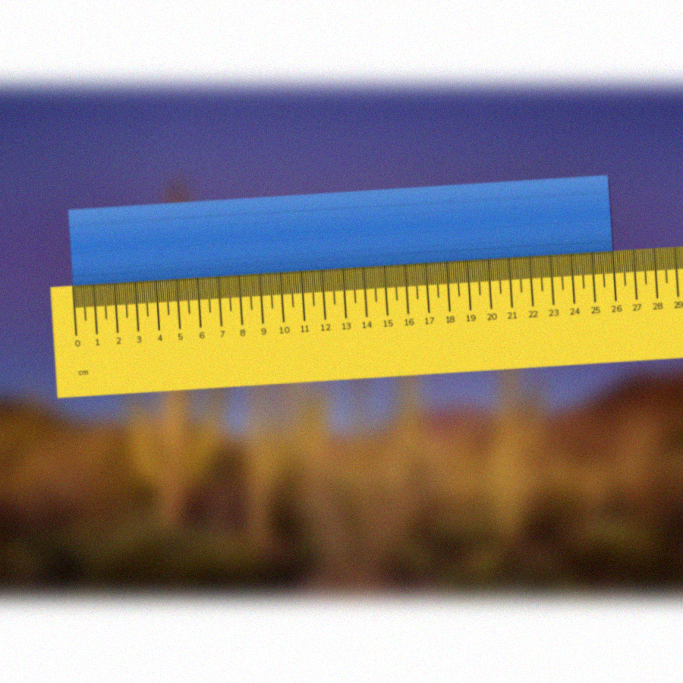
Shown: 26
